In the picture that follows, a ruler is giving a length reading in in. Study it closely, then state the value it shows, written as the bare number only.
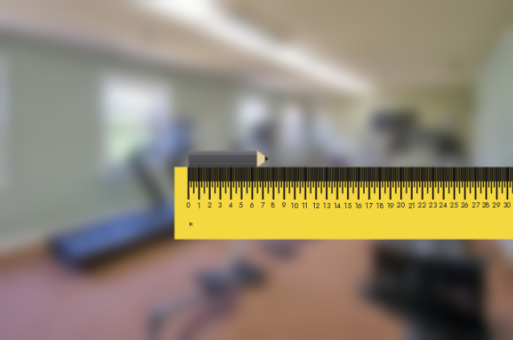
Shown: 7.5
